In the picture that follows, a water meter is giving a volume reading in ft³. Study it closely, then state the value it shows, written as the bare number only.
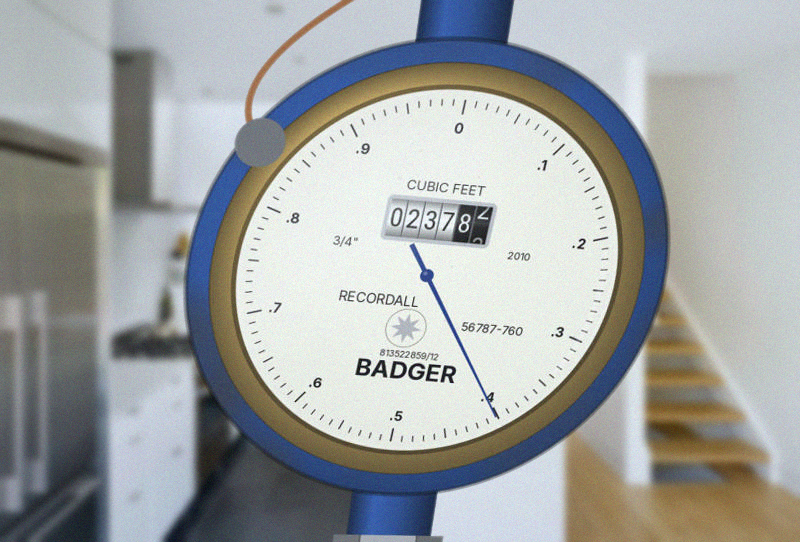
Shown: 23782.40
